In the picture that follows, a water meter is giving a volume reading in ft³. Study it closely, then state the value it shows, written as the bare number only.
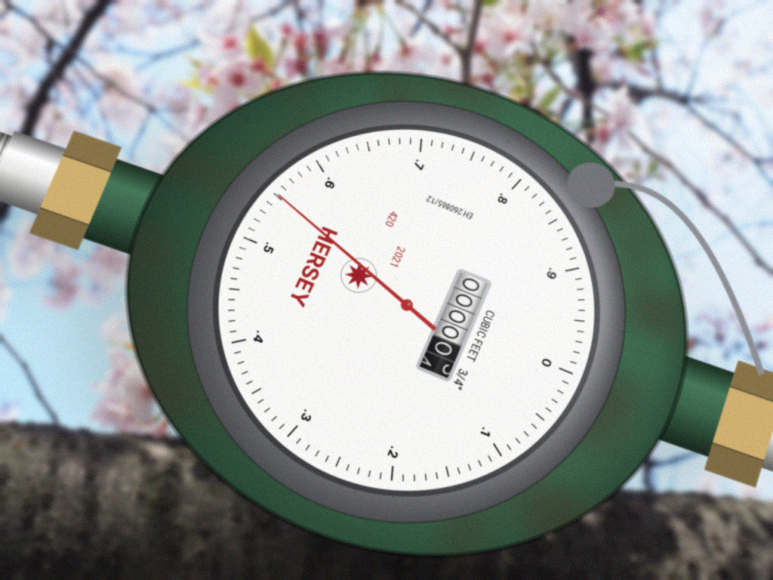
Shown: 3.55
